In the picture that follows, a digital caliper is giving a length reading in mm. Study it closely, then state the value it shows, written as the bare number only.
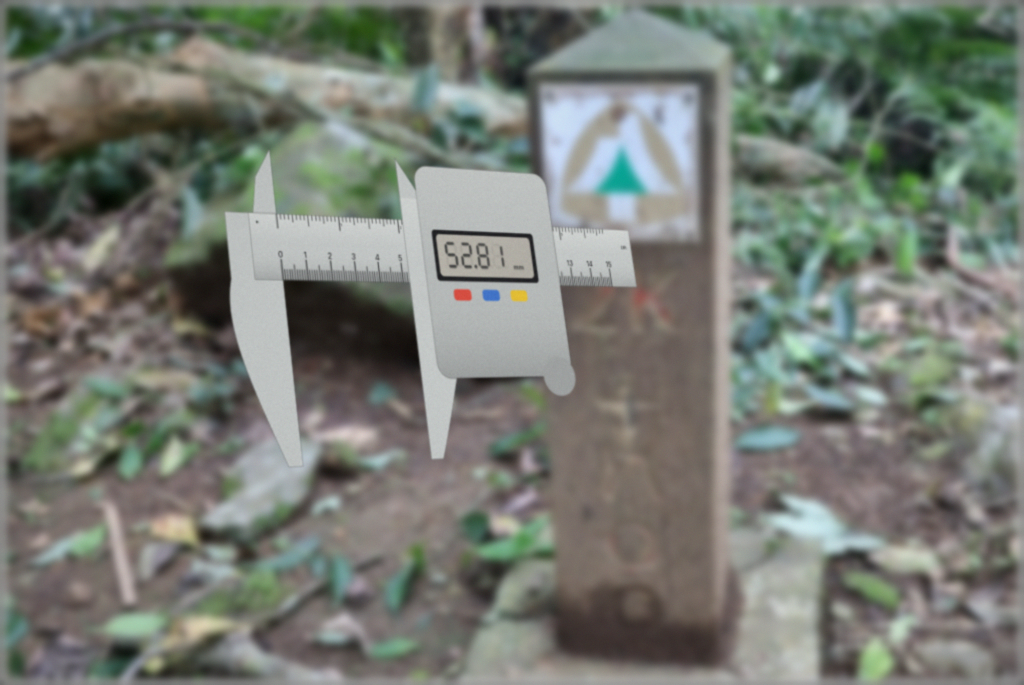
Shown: 52.81
